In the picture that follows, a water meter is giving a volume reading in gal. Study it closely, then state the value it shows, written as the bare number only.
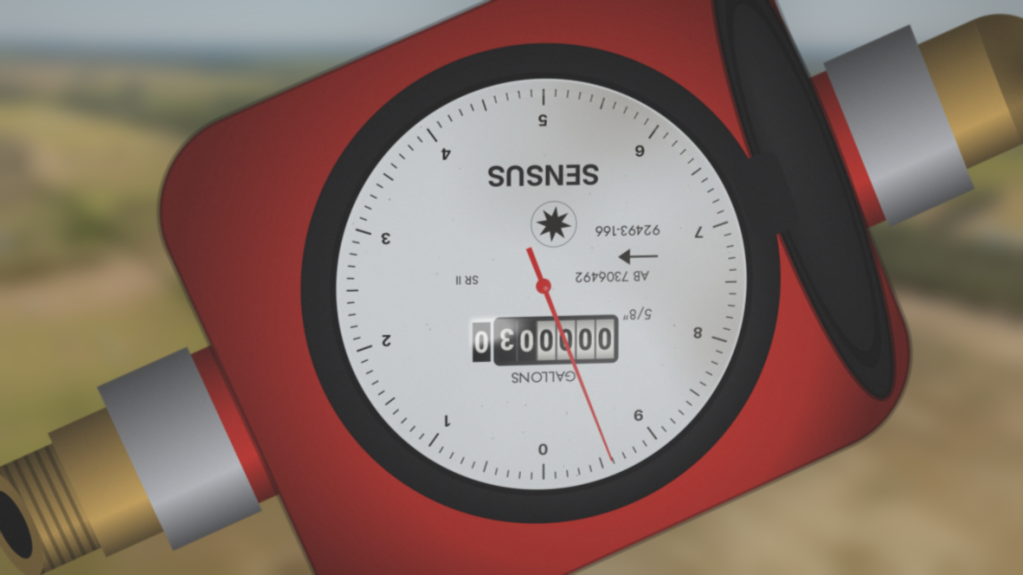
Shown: 29.4
